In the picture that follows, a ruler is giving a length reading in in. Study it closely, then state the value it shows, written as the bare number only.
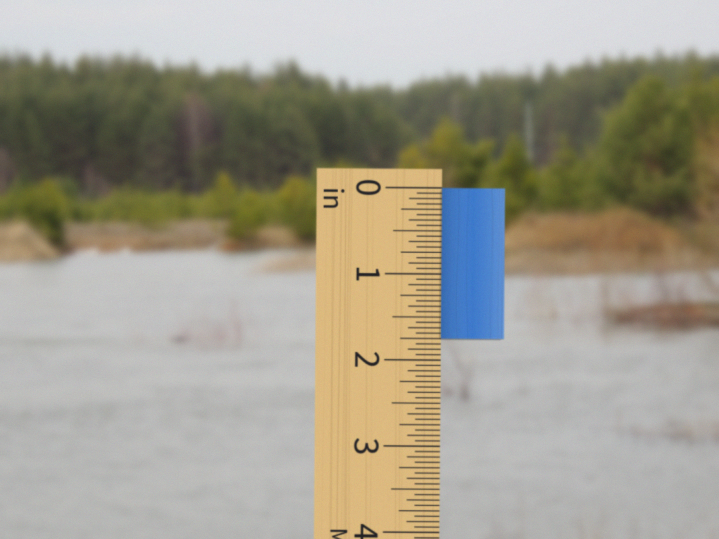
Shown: 1.75
